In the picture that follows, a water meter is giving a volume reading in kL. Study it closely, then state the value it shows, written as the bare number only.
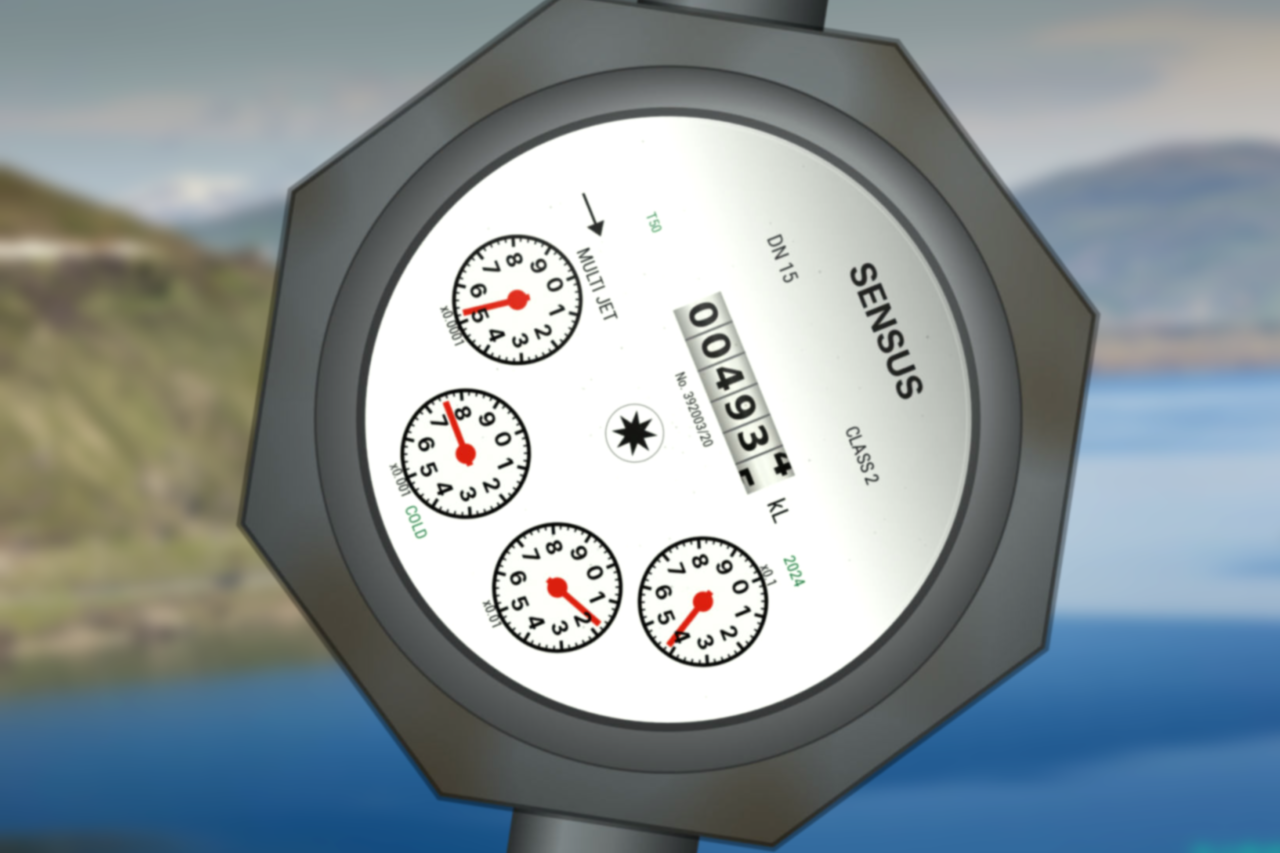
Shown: 4934.4175
